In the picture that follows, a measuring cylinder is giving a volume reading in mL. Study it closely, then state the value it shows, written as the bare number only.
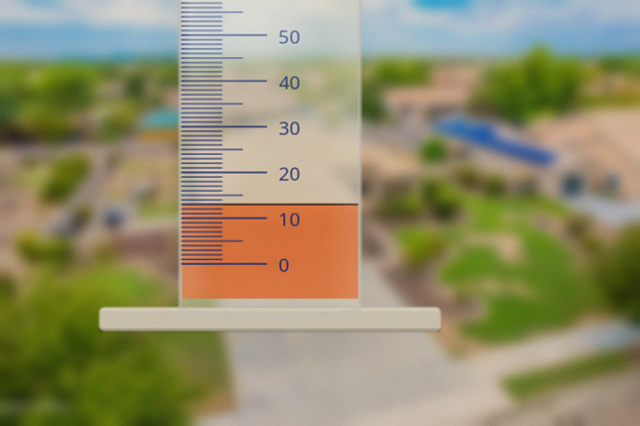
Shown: 13
